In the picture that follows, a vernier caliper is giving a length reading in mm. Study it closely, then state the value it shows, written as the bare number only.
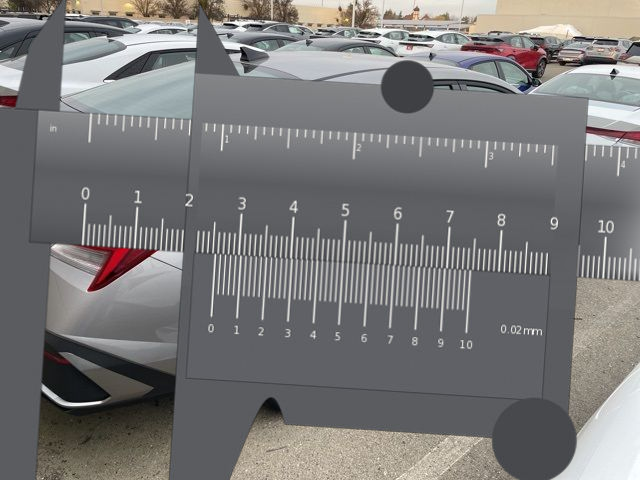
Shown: 25.5
